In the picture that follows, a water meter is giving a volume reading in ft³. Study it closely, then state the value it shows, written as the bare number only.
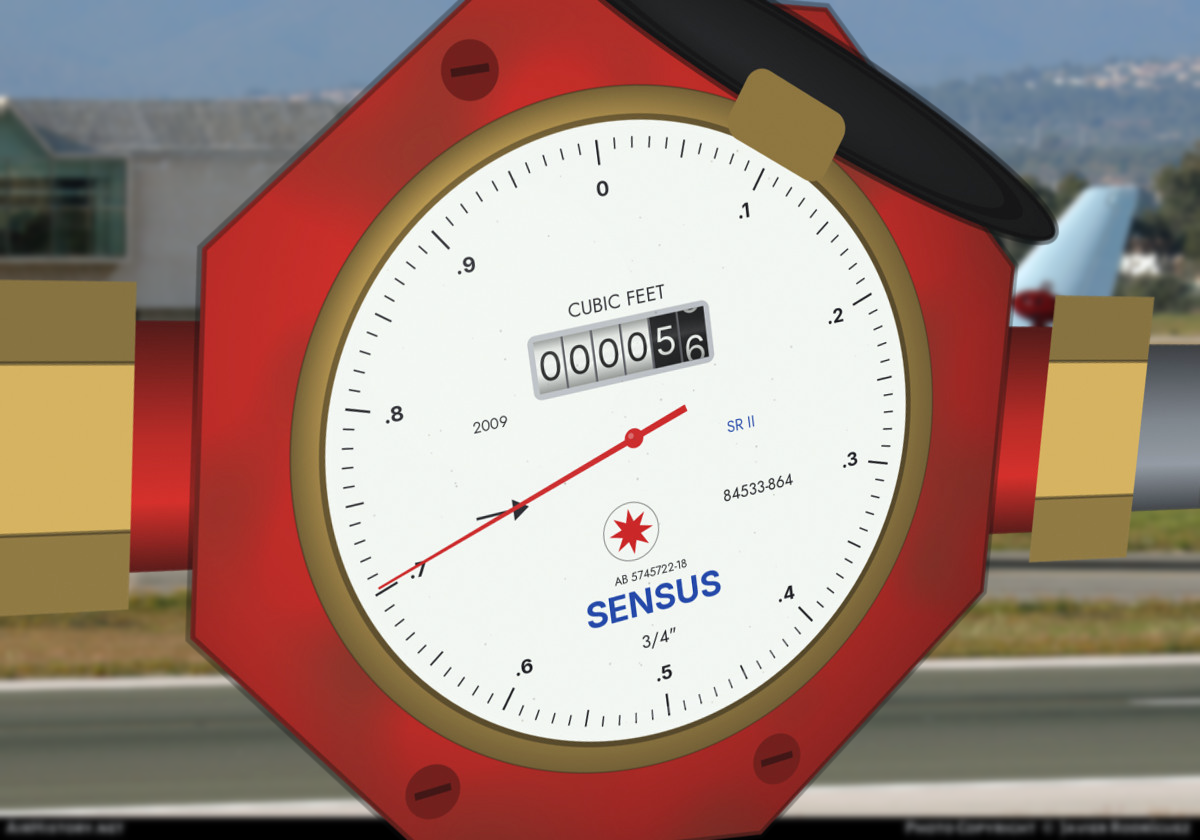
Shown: 55.70
